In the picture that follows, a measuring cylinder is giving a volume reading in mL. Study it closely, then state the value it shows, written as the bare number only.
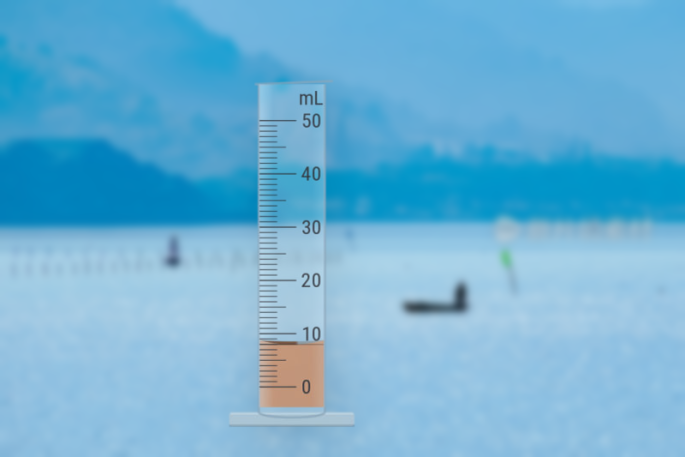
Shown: 8
